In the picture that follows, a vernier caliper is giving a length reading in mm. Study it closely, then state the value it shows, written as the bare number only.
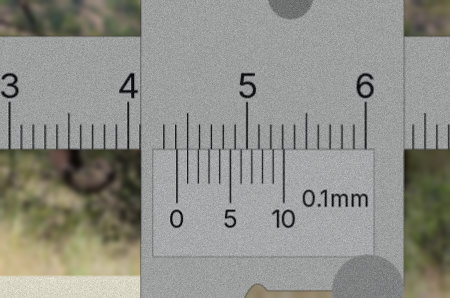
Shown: 44.1
